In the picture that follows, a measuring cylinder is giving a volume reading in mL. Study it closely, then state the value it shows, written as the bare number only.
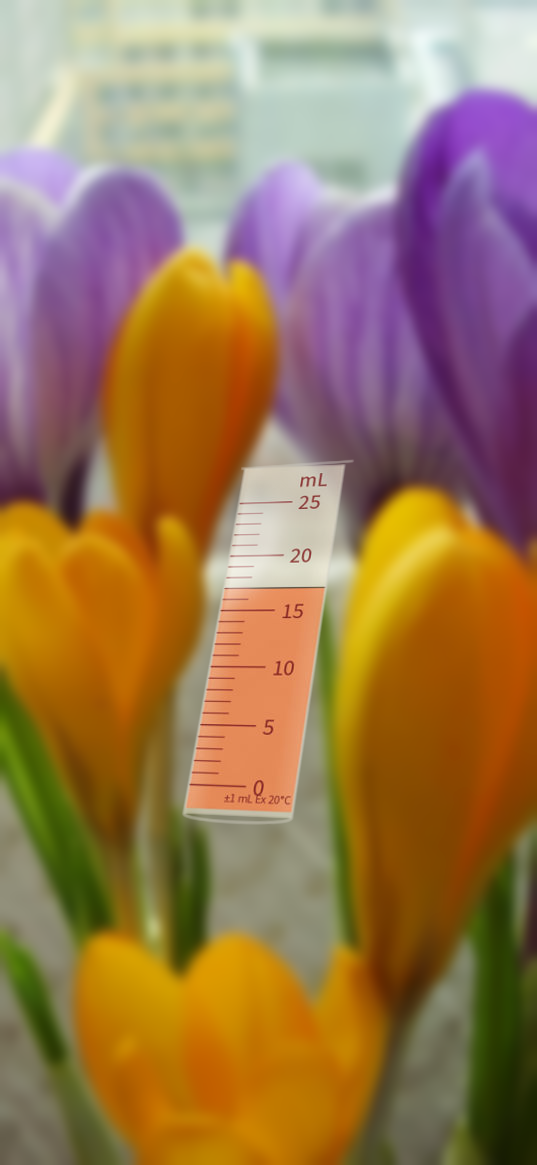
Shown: 17
